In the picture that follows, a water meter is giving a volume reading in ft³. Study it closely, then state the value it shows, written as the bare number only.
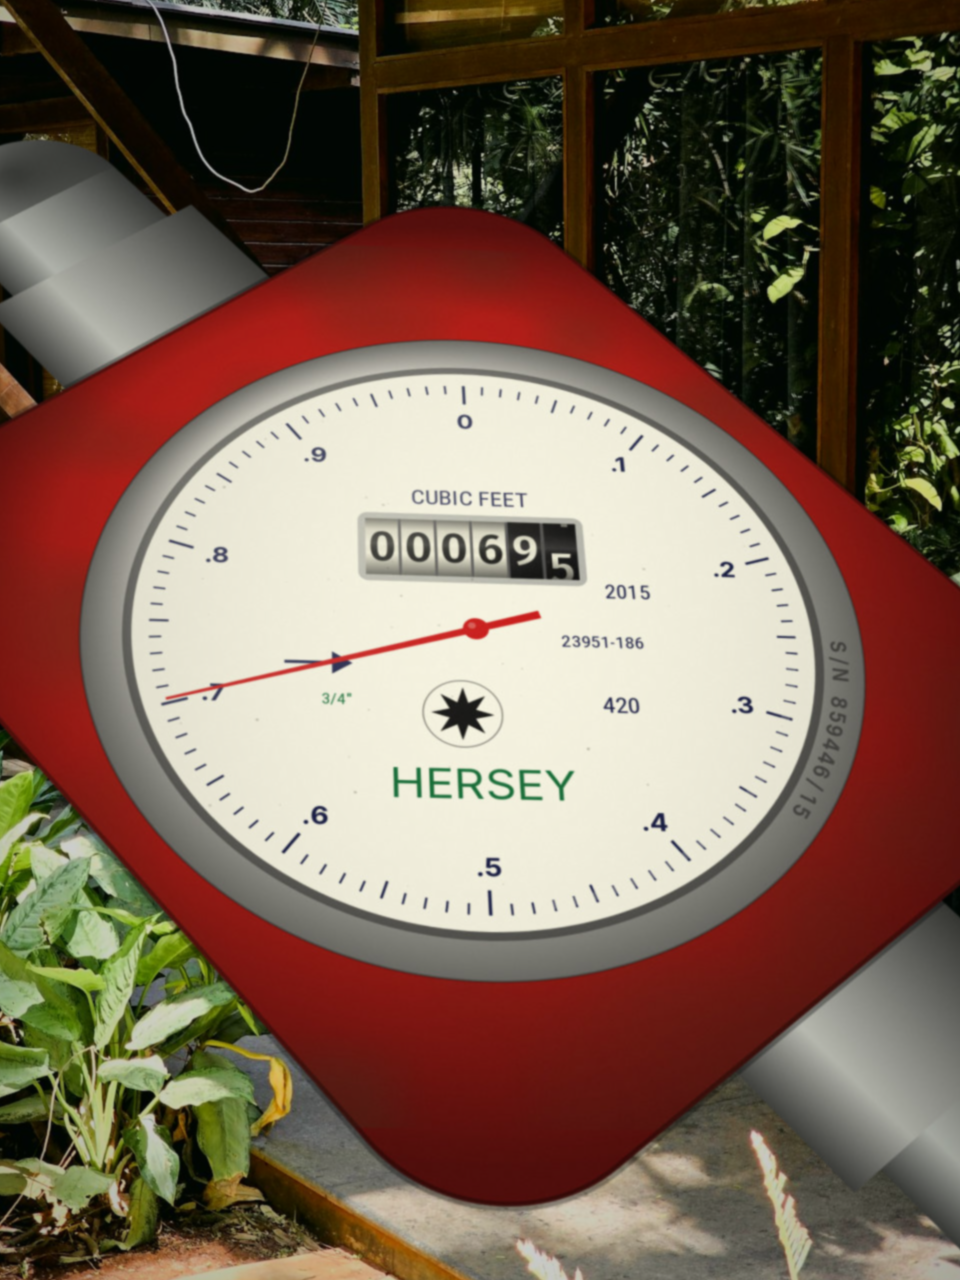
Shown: 694.70
